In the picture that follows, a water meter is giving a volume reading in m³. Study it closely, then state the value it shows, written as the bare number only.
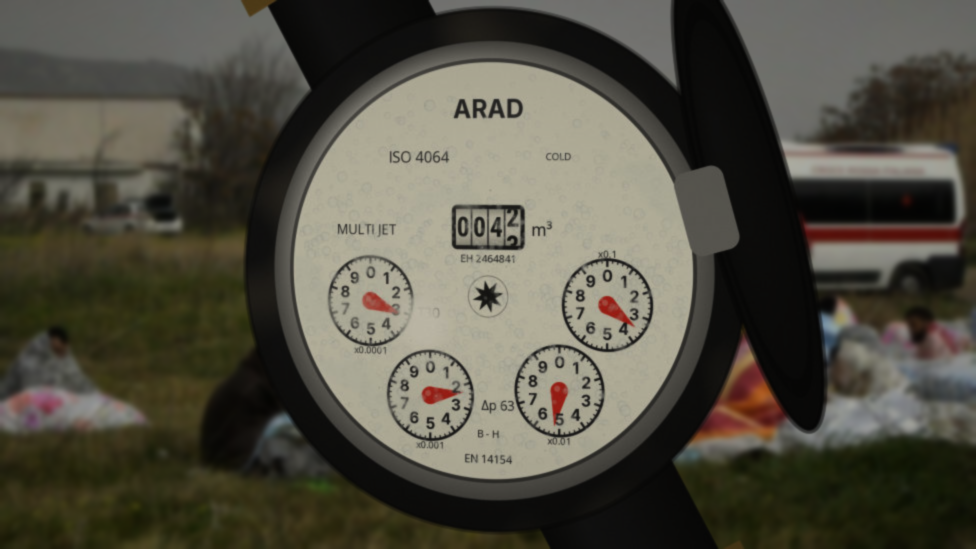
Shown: 42.3523
